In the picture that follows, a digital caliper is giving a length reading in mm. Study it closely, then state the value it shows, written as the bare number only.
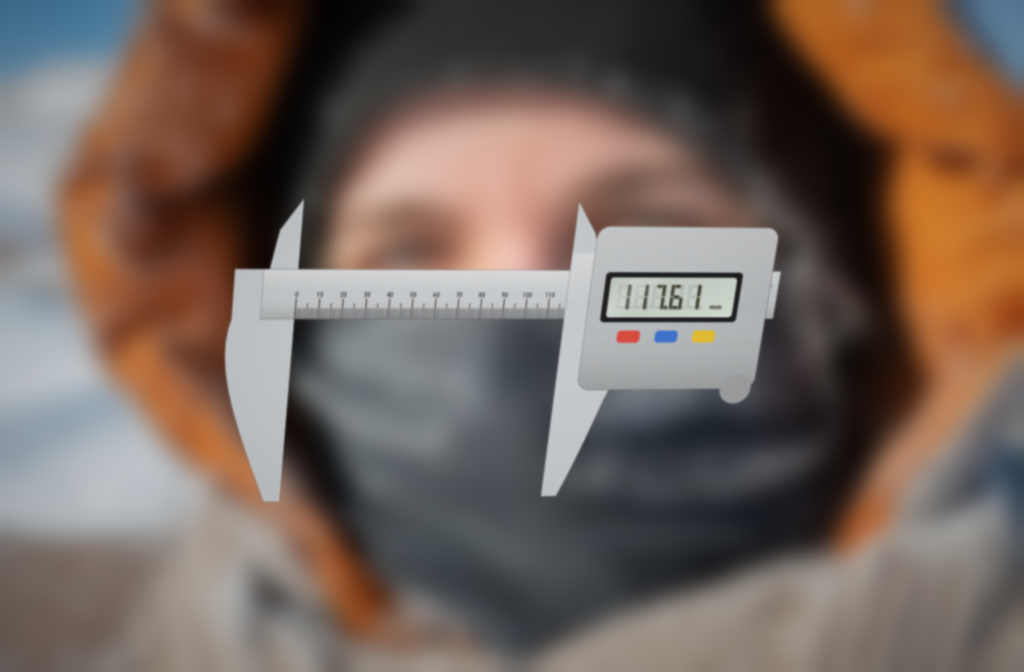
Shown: 117.61
